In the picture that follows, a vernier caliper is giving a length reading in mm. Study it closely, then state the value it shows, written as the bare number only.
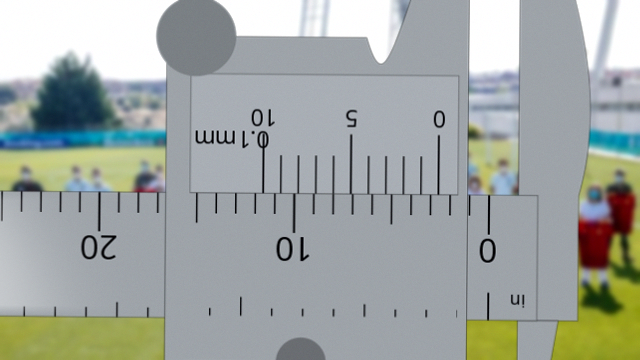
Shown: 2.6
